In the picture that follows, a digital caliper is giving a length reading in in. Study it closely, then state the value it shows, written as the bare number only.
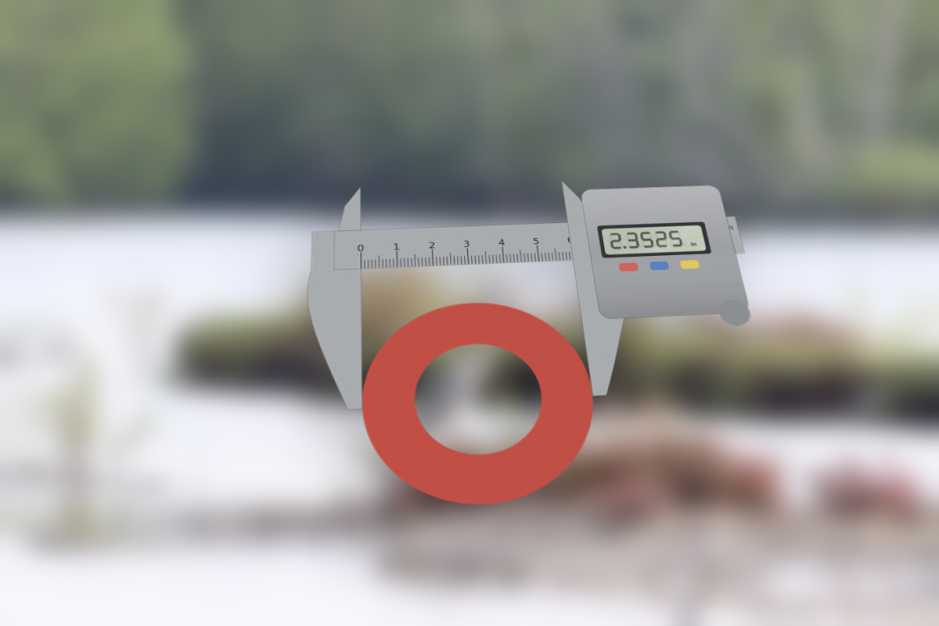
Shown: 2.3525
